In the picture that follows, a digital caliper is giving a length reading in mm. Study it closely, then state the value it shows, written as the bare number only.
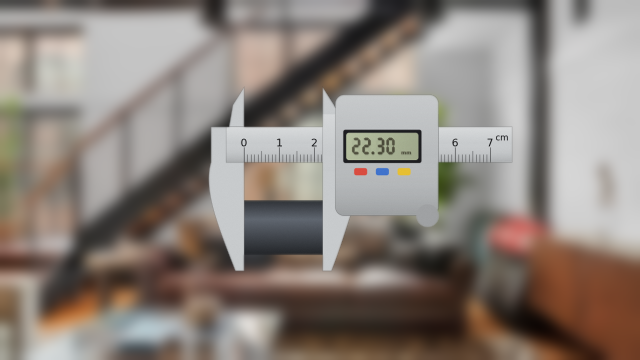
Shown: 22.30
